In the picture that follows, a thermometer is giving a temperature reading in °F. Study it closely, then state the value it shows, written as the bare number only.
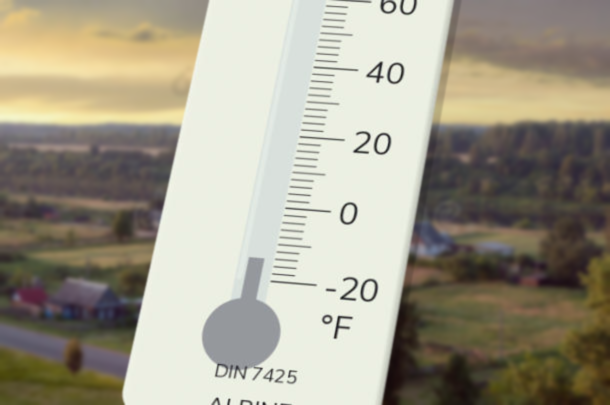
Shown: -14
